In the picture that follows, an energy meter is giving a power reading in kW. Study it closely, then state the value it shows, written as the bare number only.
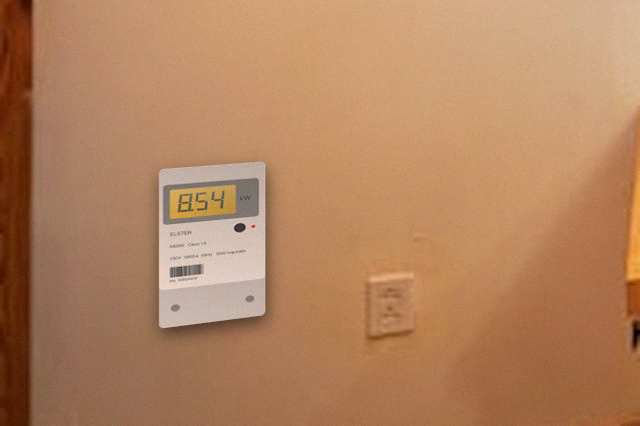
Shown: 8.54
